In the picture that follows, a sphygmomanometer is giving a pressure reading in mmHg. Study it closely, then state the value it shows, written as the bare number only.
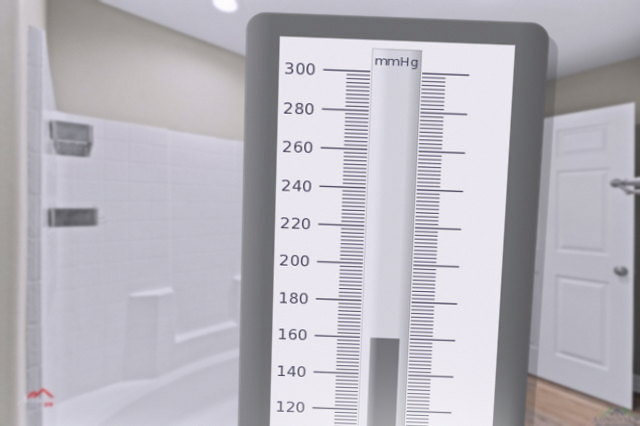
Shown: 160
